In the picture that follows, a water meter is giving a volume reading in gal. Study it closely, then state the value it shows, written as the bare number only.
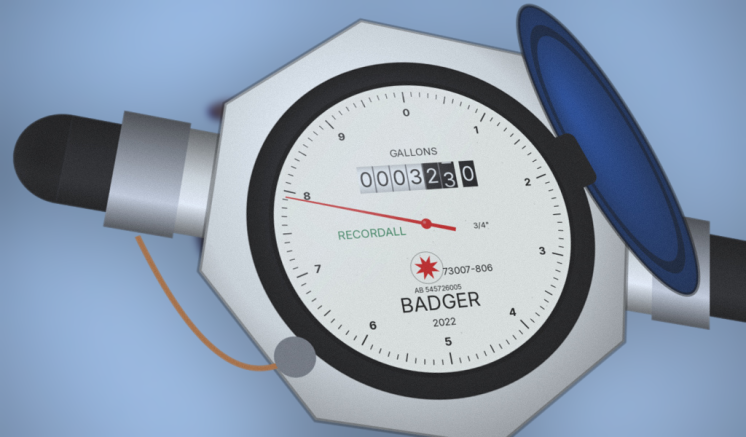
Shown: 3227.9
